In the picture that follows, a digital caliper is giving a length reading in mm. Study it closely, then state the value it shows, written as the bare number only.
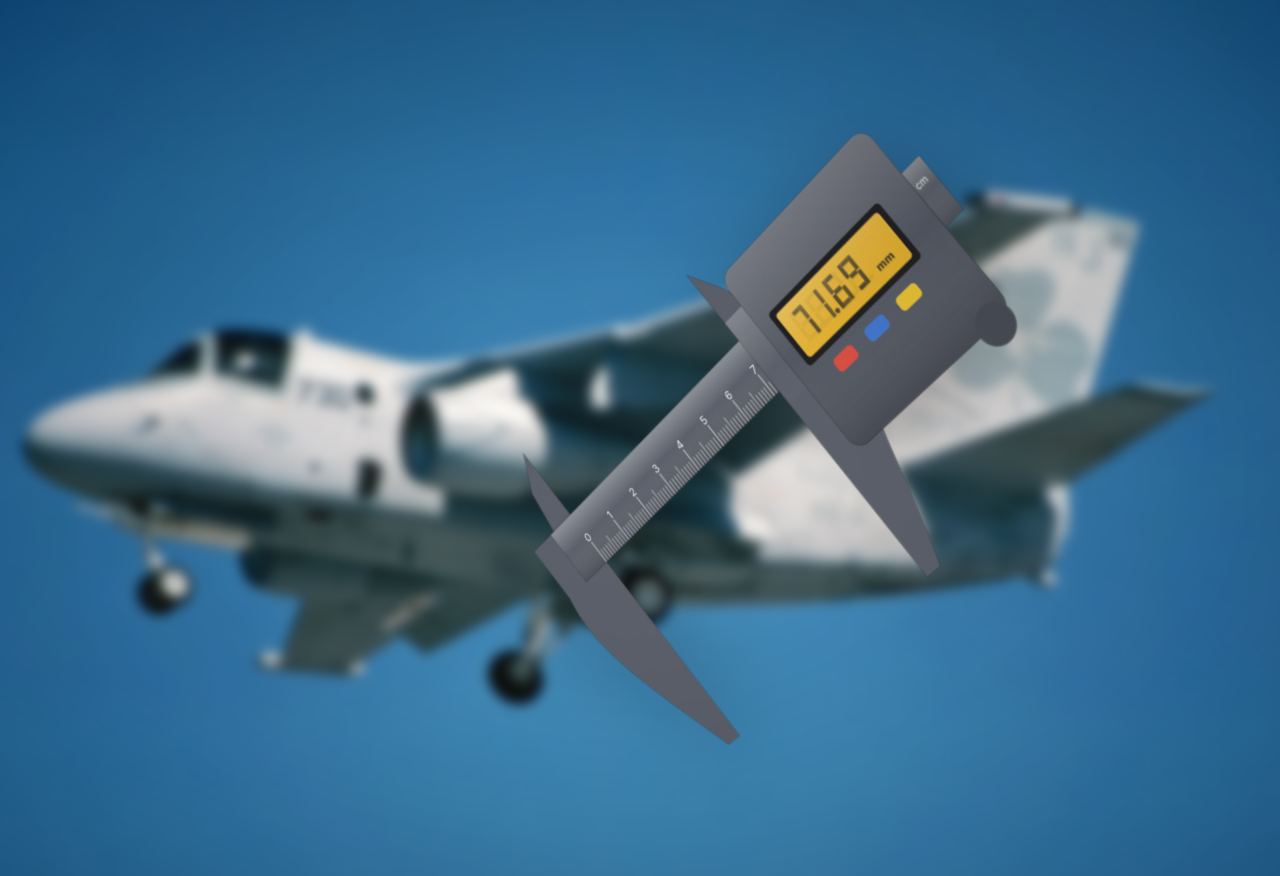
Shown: 71.69
